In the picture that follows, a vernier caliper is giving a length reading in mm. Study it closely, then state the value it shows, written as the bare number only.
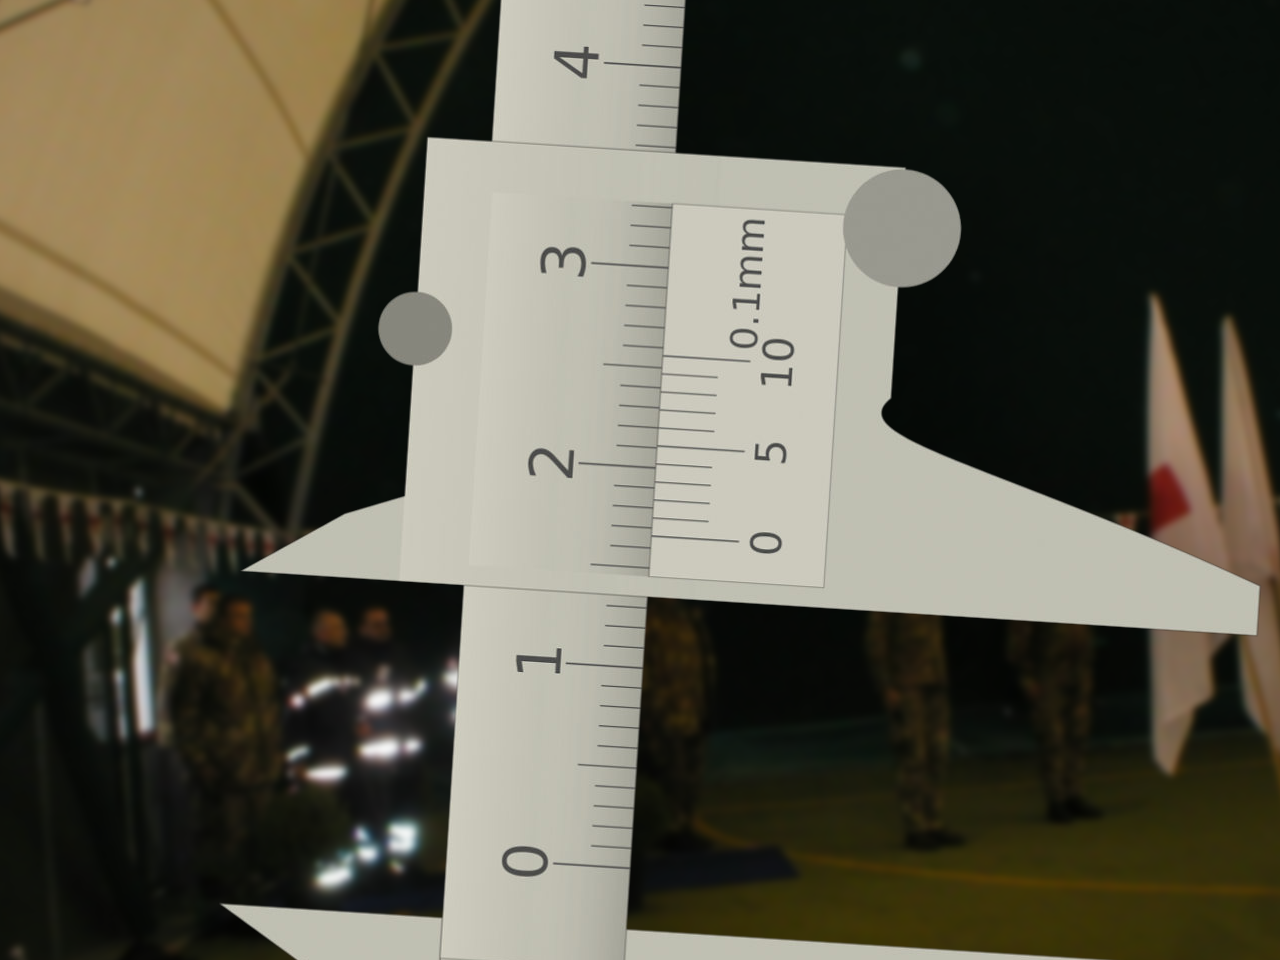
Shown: 16.6
